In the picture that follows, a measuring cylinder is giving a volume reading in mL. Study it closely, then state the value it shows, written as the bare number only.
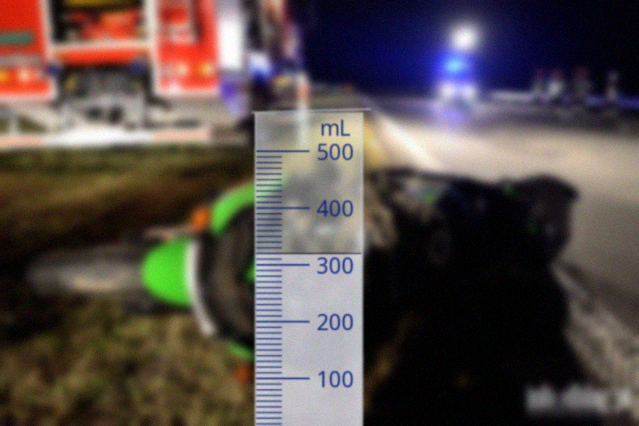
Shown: 320
